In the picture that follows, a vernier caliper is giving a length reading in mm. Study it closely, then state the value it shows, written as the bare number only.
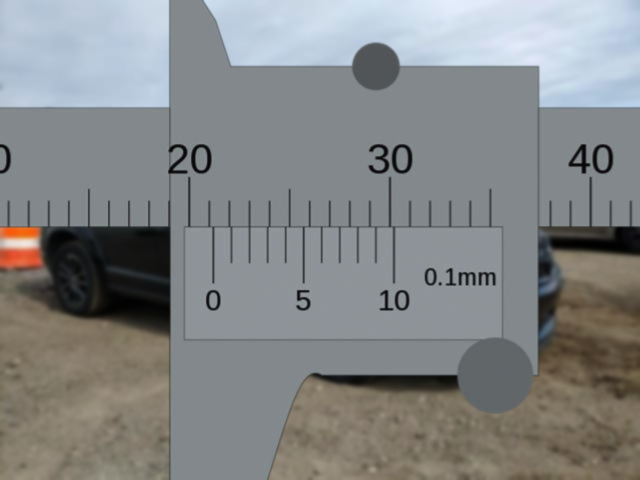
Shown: 21.2
